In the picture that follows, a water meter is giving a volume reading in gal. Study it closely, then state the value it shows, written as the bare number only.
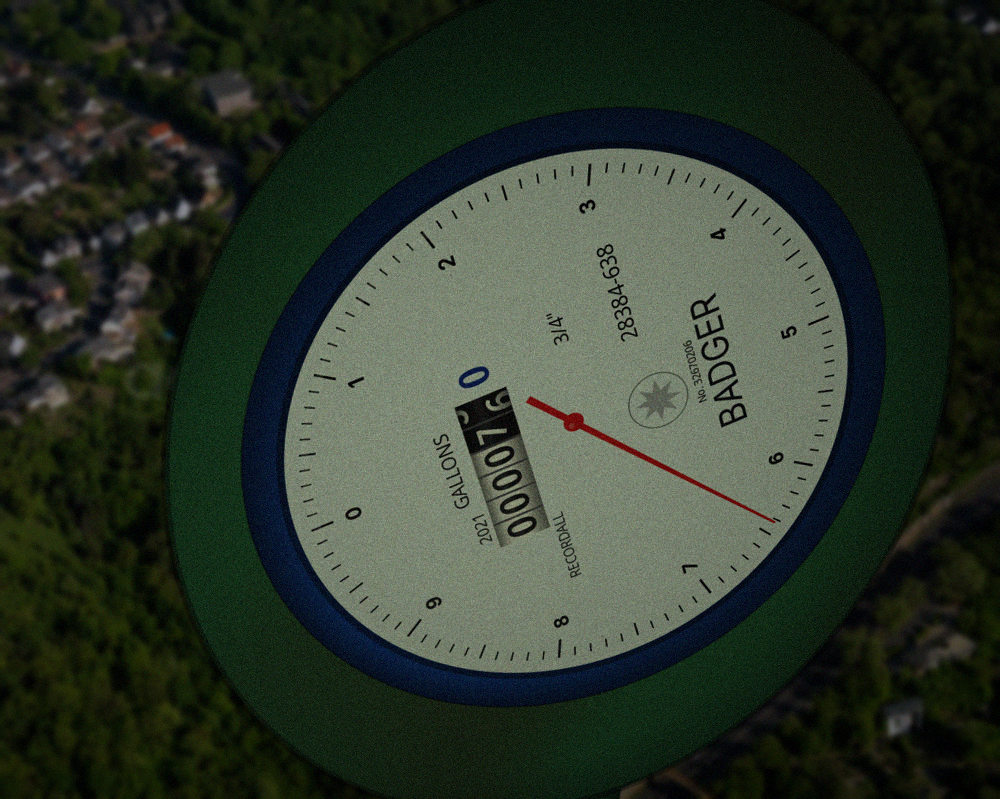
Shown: 756.4
